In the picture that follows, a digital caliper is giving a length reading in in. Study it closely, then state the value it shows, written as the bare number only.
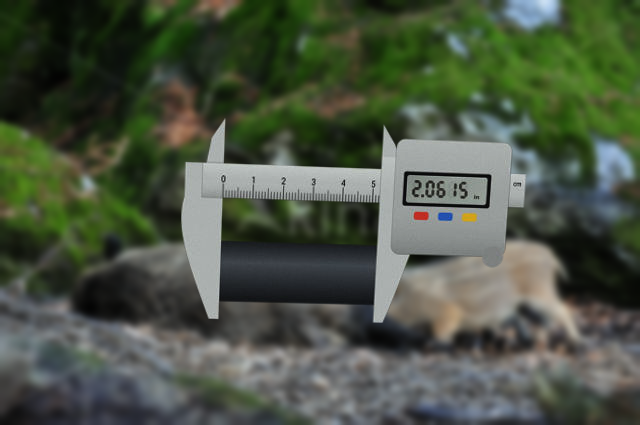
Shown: 2.0615
